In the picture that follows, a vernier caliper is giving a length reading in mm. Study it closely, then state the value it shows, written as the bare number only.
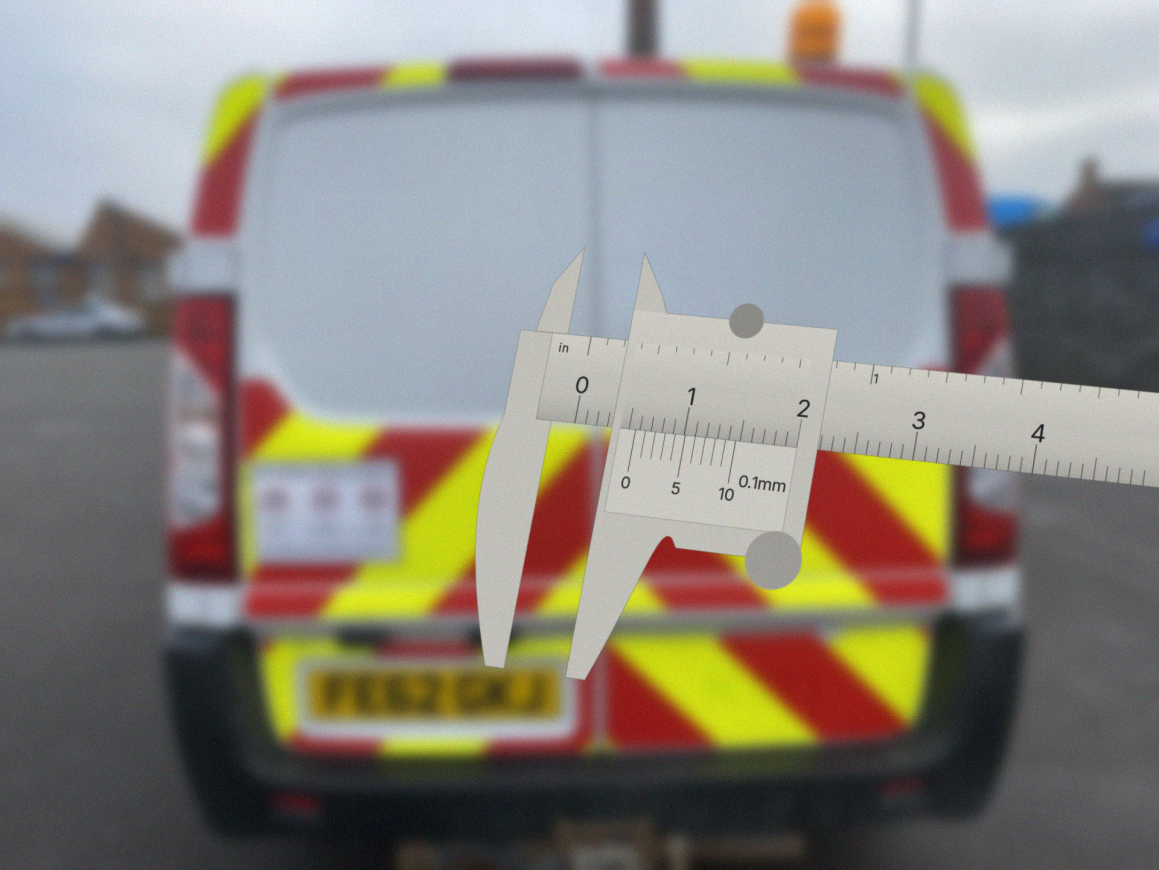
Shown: 5.6
